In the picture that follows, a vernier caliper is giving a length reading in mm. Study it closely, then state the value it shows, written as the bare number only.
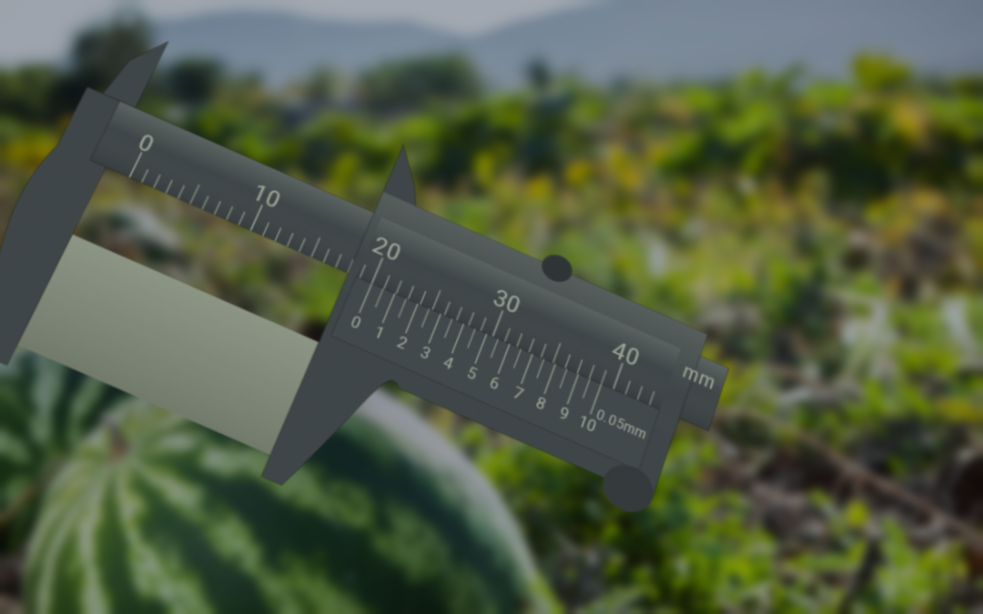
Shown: 20.0
